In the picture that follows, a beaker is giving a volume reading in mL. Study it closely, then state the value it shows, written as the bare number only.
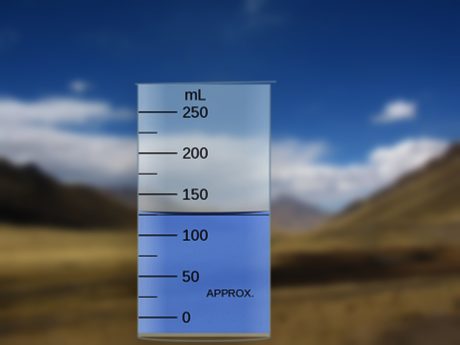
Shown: 125
